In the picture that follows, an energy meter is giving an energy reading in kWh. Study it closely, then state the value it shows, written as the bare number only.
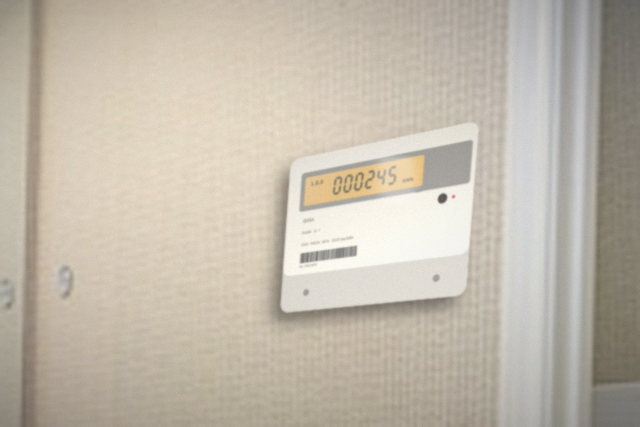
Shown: 245
